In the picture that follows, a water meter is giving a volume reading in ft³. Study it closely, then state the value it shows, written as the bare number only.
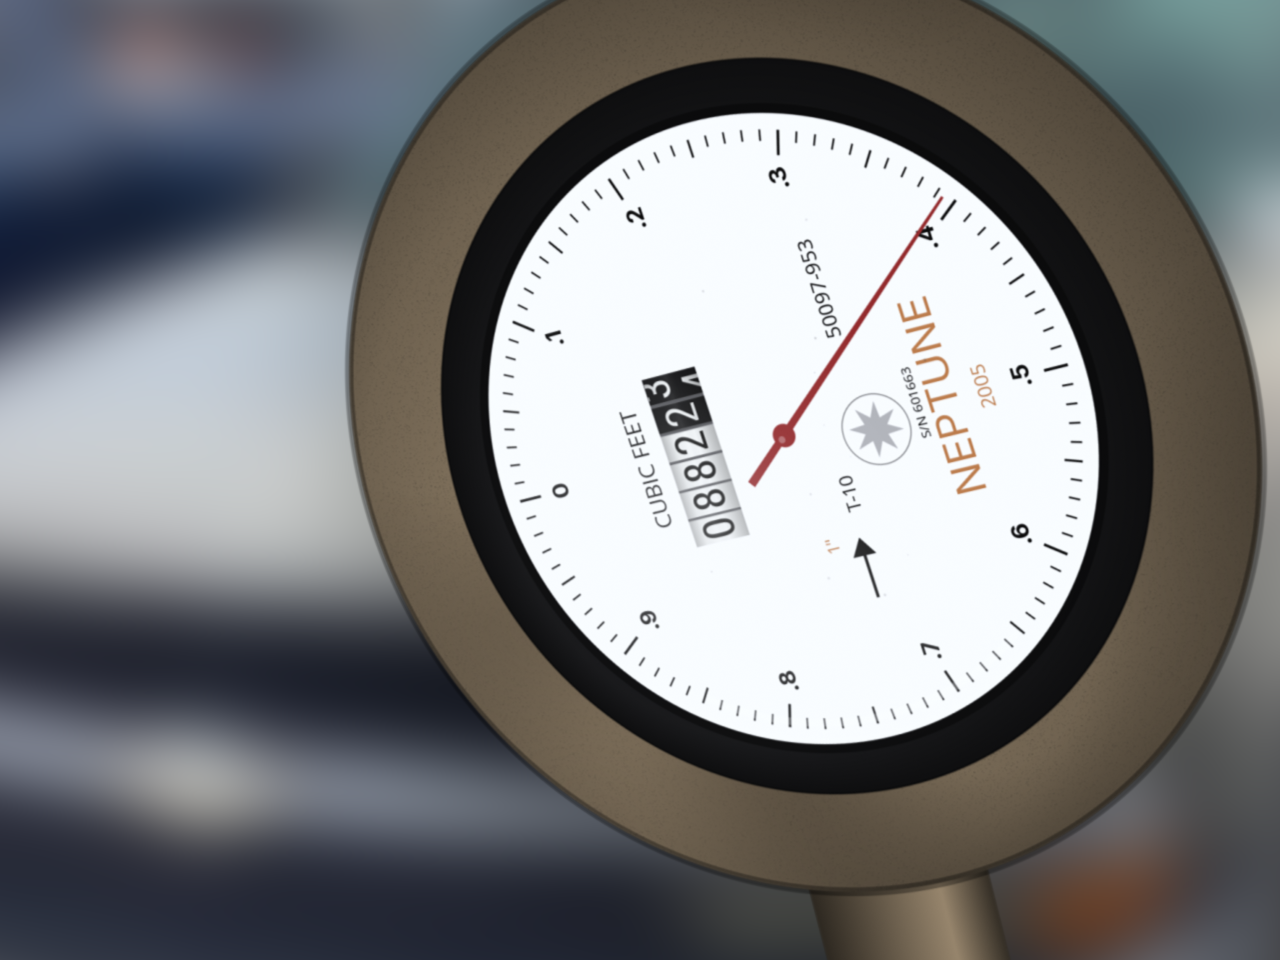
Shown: 88223.39
